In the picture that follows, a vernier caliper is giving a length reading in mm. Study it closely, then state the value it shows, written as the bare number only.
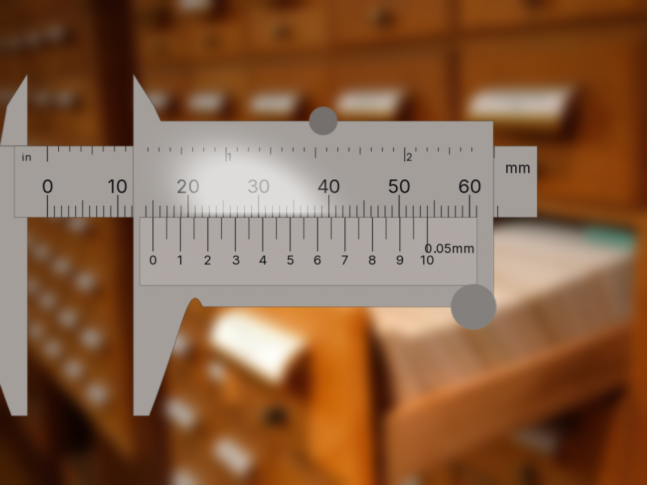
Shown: 15.0
